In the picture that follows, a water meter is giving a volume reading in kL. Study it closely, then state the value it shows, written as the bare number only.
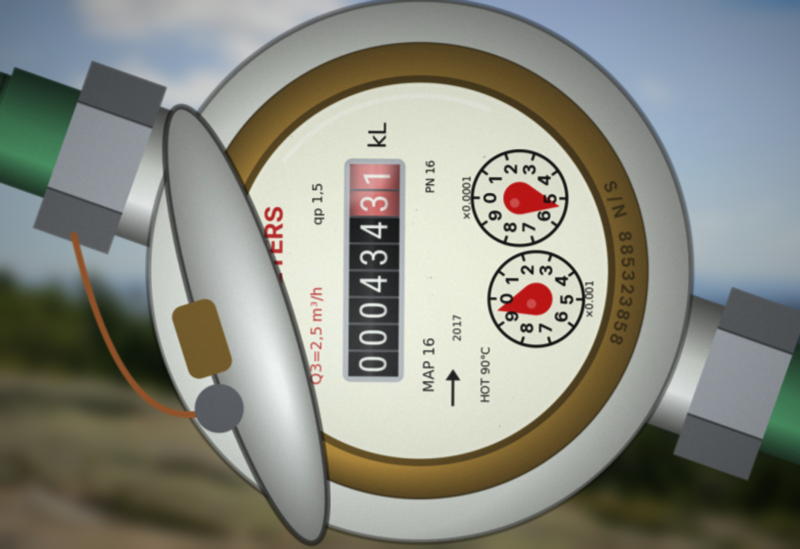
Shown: 434.3095
